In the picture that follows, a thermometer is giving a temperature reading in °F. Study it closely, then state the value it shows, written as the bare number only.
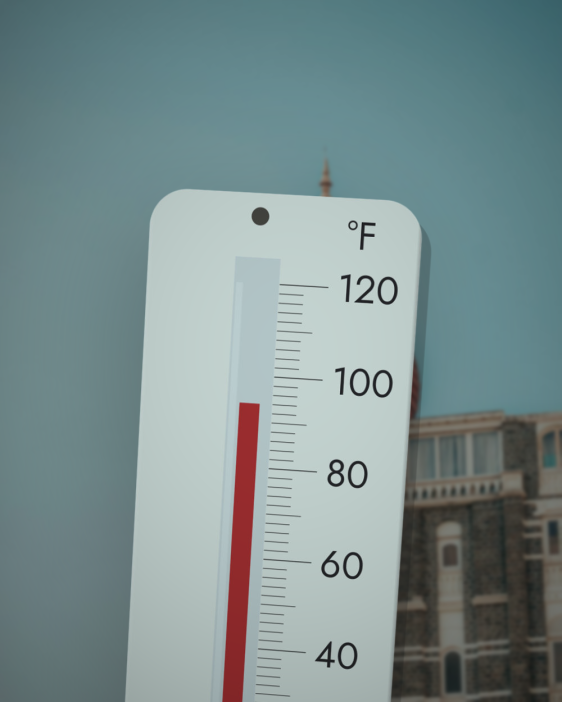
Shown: 94
